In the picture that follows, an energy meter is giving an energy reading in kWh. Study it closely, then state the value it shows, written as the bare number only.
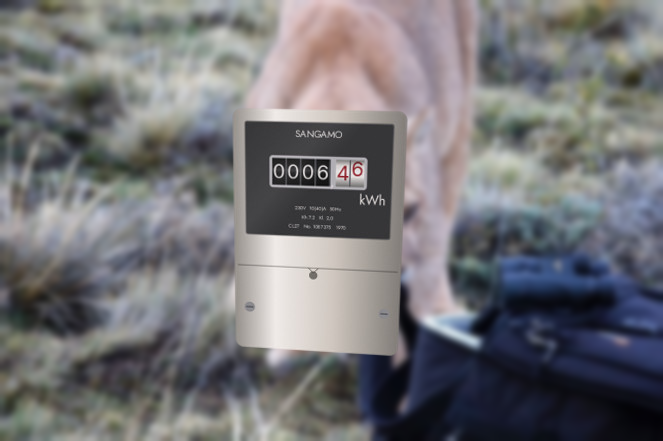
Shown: 6.46
